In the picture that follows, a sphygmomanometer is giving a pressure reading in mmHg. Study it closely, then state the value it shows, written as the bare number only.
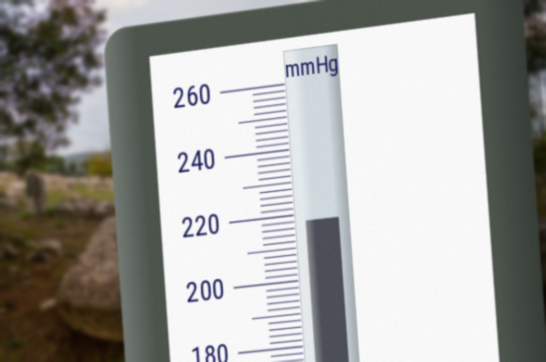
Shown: 218
